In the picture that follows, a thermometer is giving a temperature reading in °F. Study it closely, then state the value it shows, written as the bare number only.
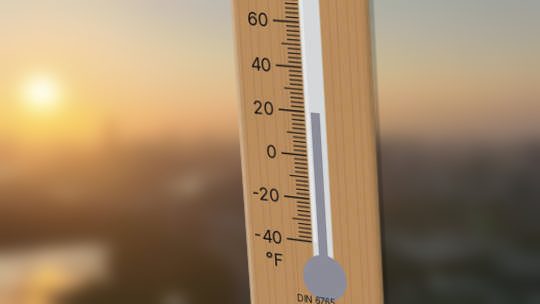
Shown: 20
